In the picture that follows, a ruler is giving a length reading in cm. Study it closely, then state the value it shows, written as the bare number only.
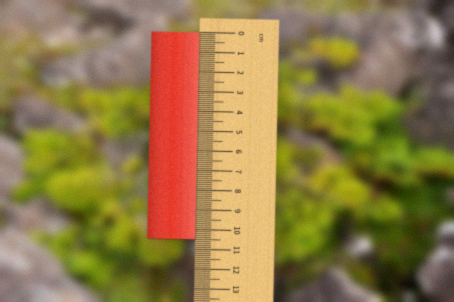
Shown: 10.5
